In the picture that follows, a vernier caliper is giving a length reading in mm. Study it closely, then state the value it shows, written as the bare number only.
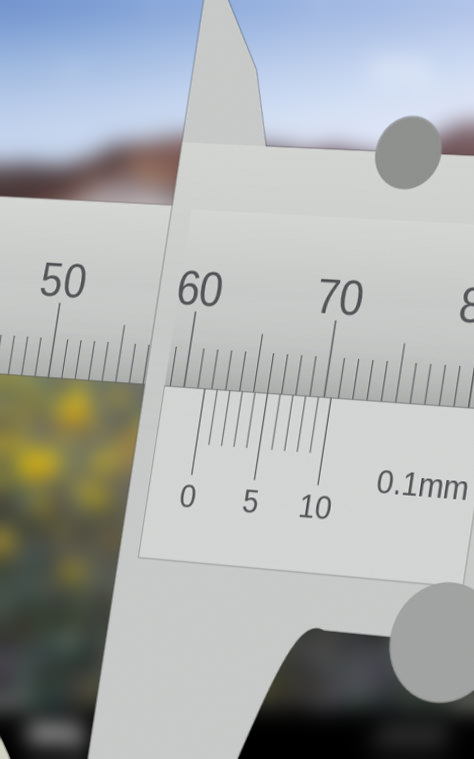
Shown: 61.5
